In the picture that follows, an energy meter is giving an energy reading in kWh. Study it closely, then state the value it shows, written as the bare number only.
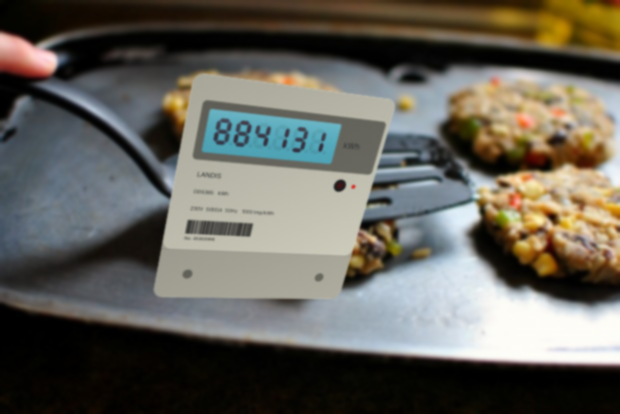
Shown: 884131
